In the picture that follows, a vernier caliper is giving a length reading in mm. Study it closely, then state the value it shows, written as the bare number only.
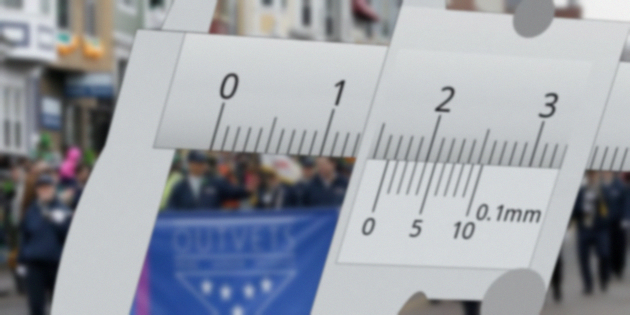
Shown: 16.4
